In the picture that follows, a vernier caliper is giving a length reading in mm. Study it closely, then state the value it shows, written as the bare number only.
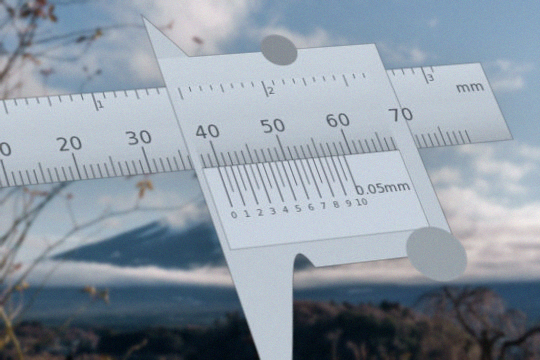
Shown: 39.8
